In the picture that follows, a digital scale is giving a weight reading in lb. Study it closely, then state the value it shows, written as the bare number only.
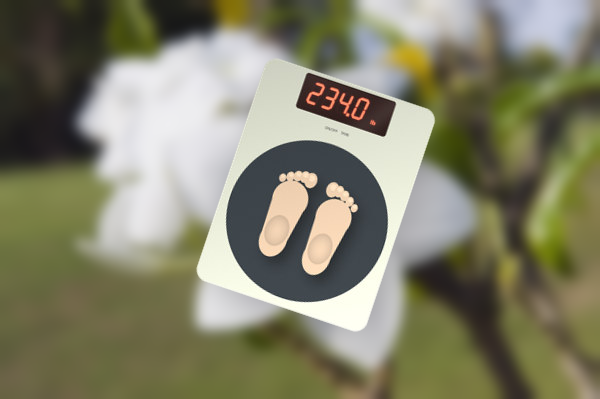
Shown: 234.0
